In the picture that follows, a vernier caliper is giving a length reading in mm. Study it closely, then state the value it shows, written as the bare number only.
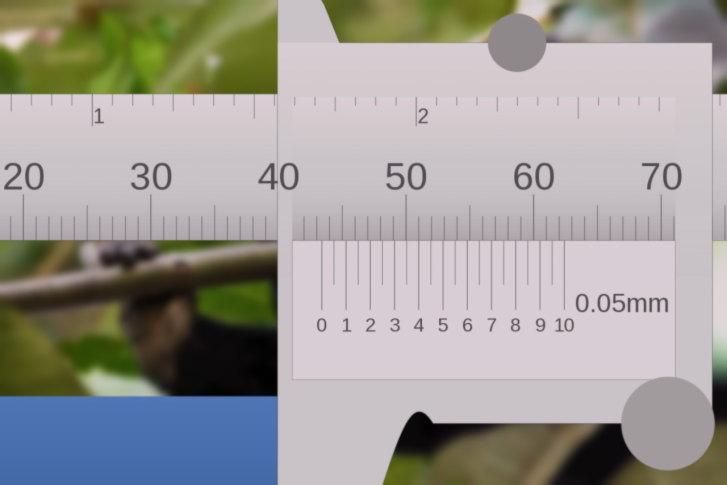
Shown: 43.4
